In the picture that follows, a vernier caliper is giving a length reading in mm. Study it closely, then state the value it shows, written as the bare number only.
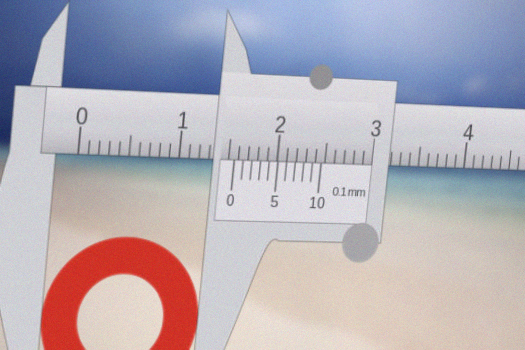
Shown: 15.6
